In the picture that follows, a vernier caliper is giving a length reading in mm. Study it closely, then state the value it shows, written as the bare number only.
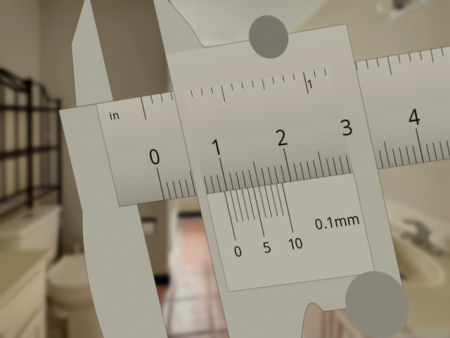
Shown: 9.6
